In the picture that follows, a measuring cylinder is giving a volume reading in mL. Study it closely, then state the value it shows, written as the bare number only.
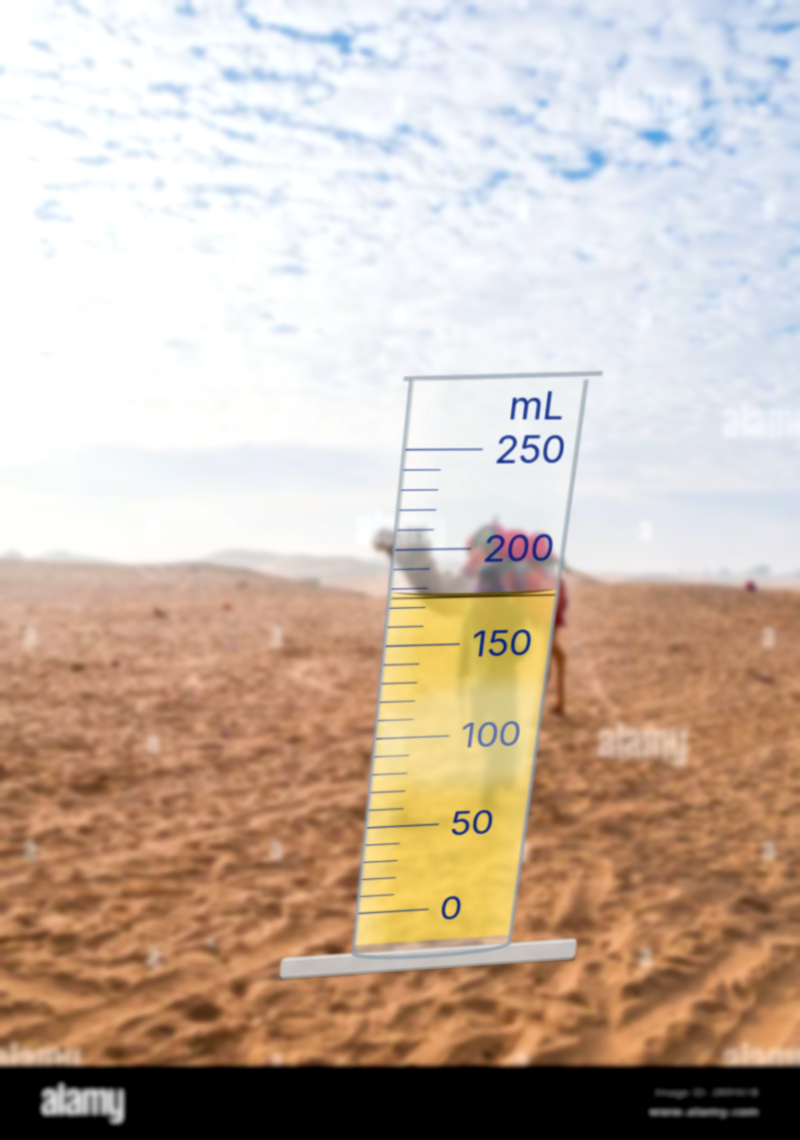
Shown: 175
